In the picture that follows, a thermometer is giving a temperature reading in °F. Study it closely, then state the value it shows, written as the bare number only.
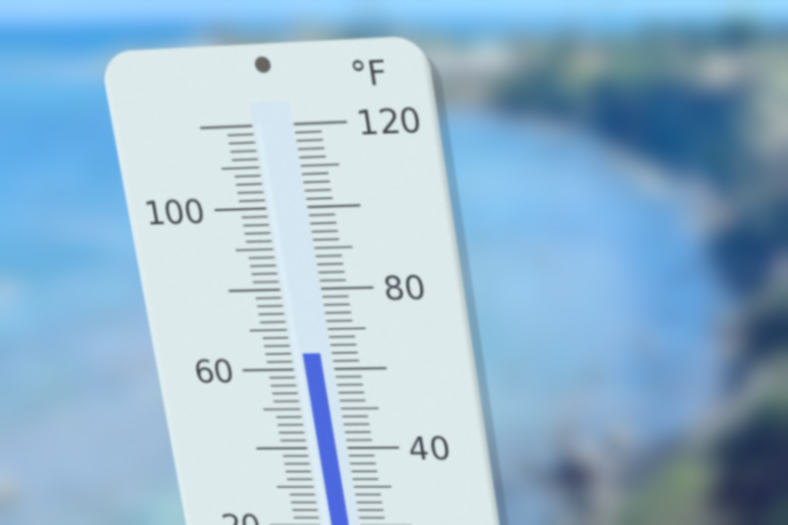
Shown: 64
